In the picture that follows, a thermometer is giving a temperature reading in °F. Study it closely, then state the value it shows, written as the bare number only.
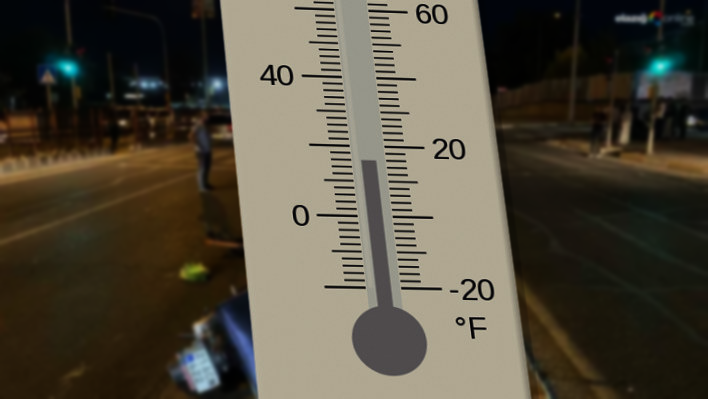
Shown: 16
